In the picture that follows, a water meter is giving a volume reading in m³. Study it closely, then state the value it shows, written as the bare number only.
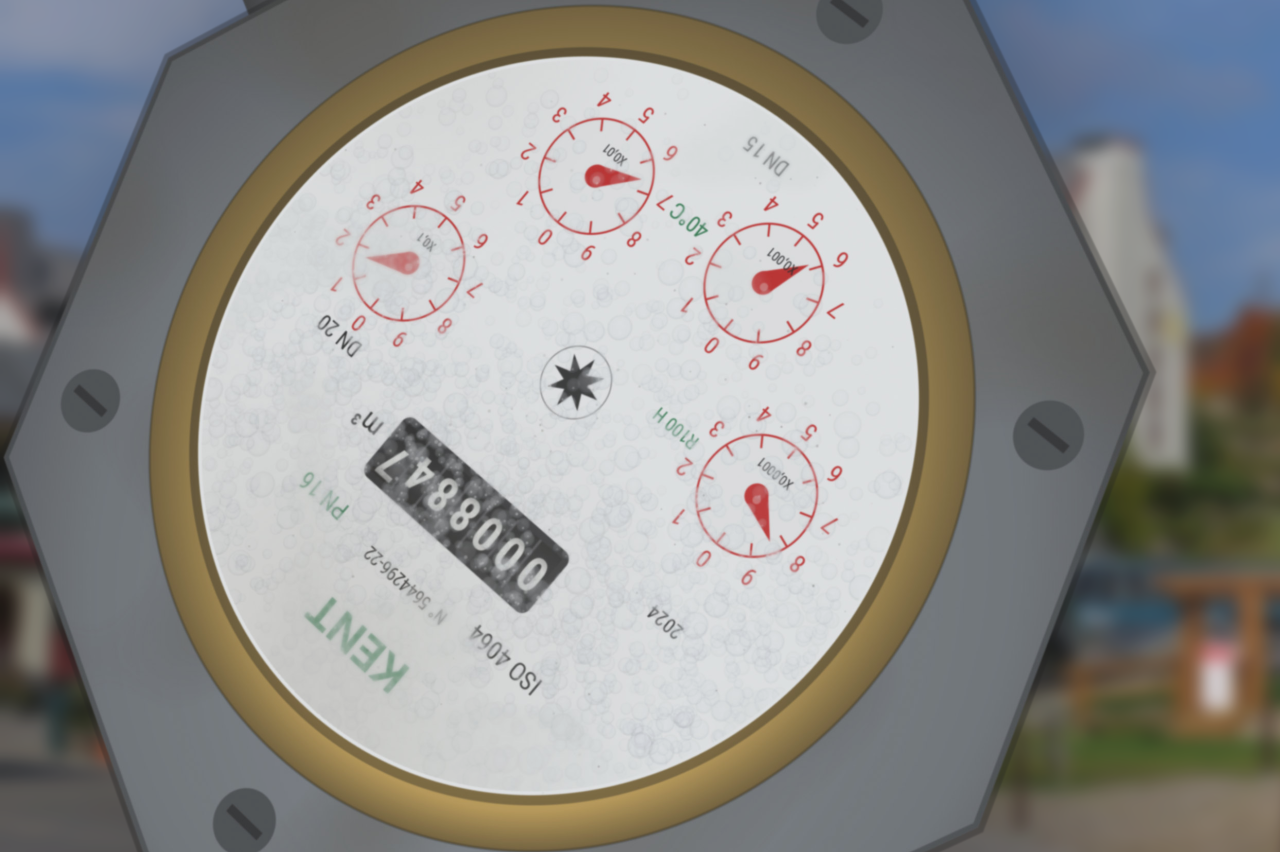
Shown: 8847.1658
